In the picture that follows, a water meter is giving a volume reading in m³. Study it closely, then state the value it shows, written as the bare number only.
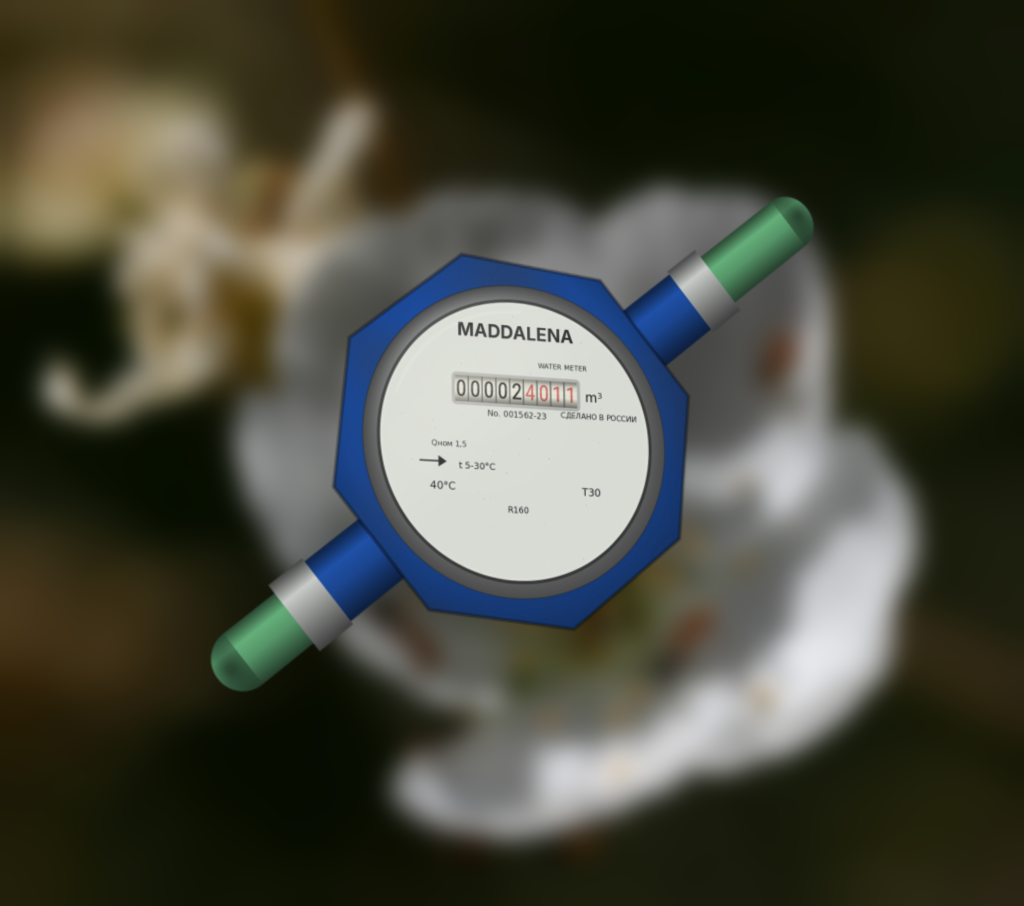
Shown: 2.4011
